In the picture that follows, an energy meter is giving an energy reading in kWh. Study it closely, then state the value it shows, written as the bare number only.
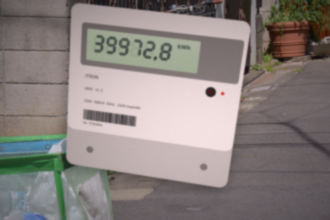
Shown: 39972.8
